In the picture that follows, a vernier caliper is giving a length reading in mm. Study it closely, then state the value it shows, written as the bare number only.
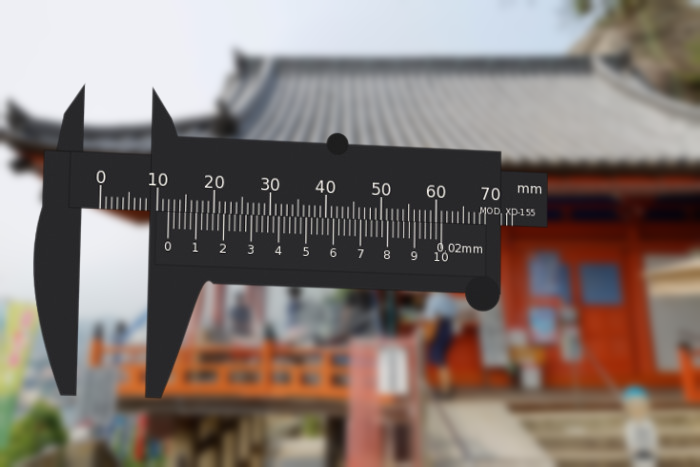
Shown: 12.0
